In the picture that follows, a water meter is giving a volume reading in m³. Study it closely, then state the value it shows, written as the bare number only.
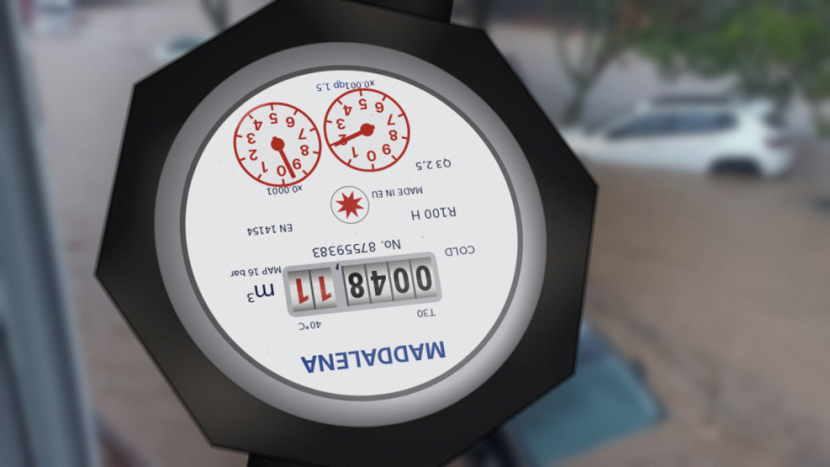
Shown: 48.1119
